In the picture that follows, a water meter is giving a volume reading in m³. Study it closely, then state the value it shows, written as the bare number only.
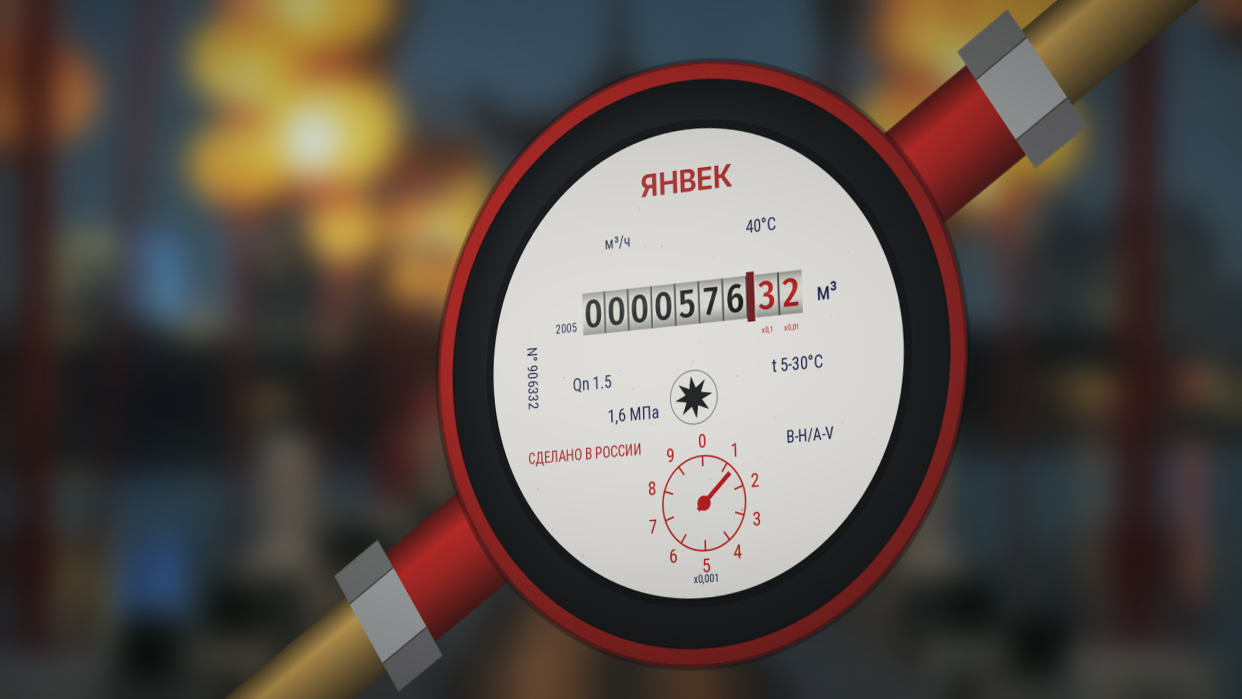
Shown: 576.321
